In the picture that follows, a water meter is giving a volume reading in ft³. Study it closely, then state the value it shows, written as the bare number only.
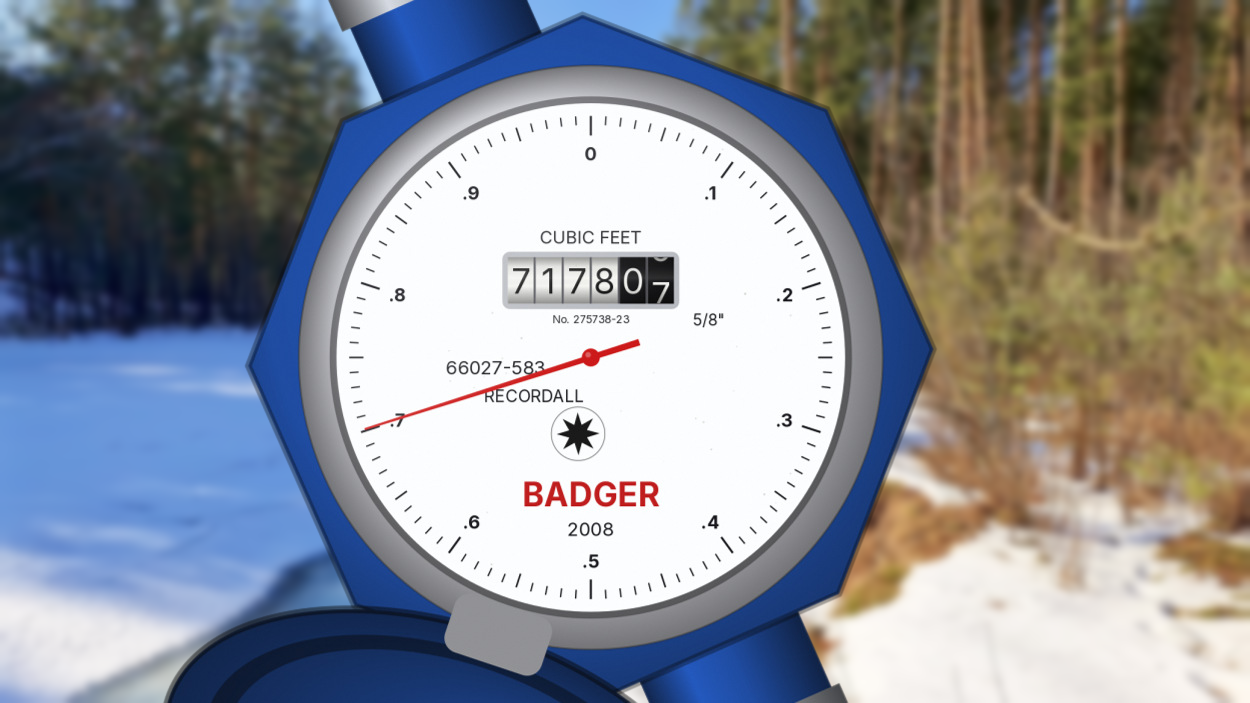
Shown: 717806.70
